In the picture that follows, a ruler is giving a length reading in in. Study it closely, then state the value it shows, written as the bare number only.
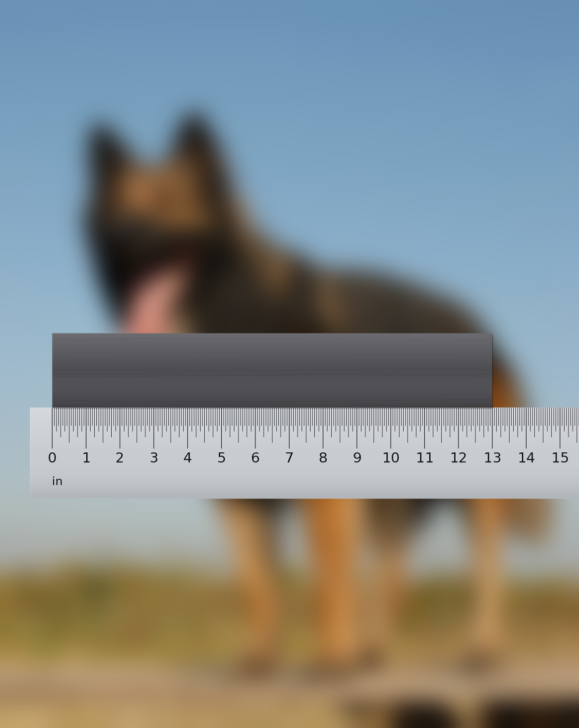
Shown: 13
